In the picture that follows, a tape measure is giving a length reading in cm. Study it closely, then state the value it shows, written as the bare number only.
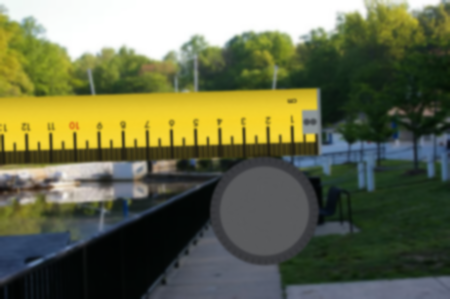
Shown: 4.5
